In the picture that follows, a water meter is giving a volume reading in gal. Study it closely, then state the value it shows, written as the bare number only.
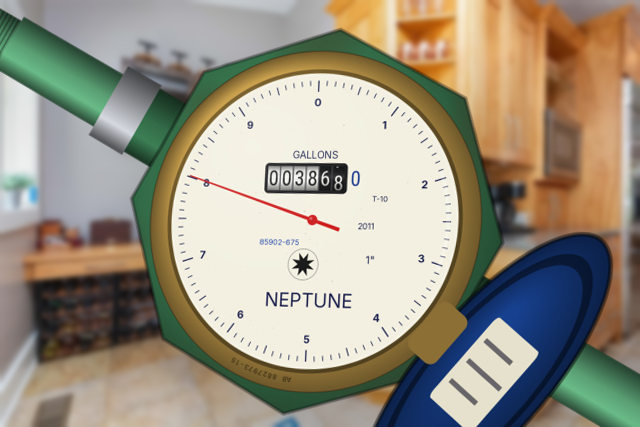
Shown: 38678.0
